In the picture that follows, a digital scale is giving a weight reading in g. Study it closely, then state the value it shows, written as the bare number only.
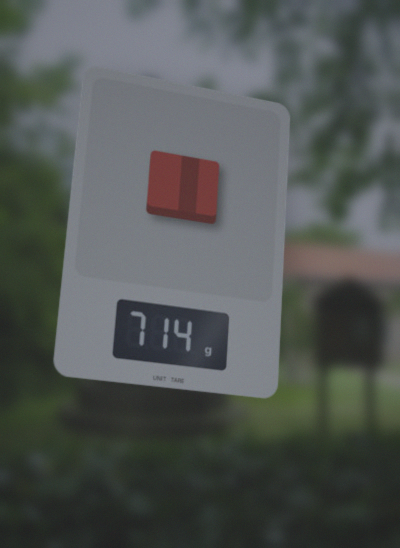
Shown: 714
